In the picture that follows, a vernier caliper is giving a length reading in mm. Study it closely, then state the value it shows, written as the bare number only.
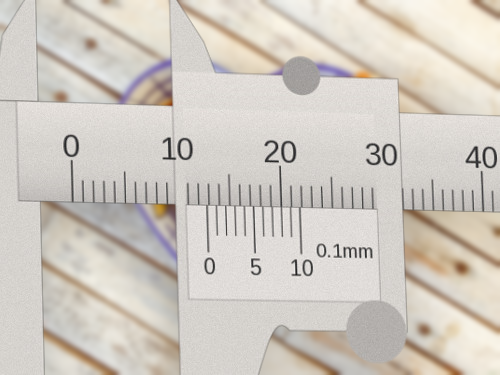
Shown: 12.8
